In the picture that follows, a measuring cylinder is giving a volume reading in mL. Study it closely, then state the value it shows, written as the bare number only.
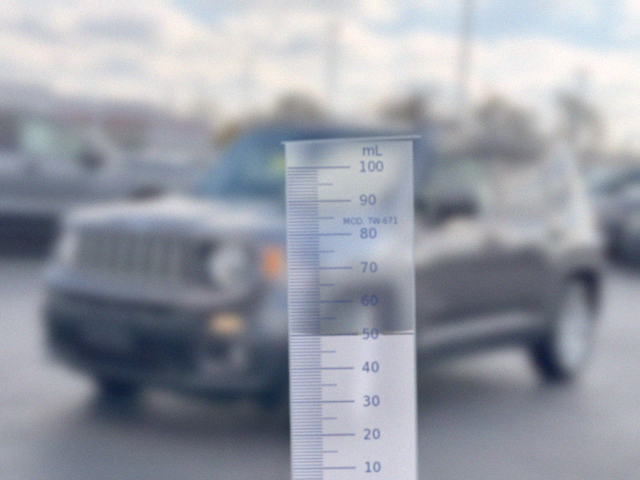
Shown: 50
